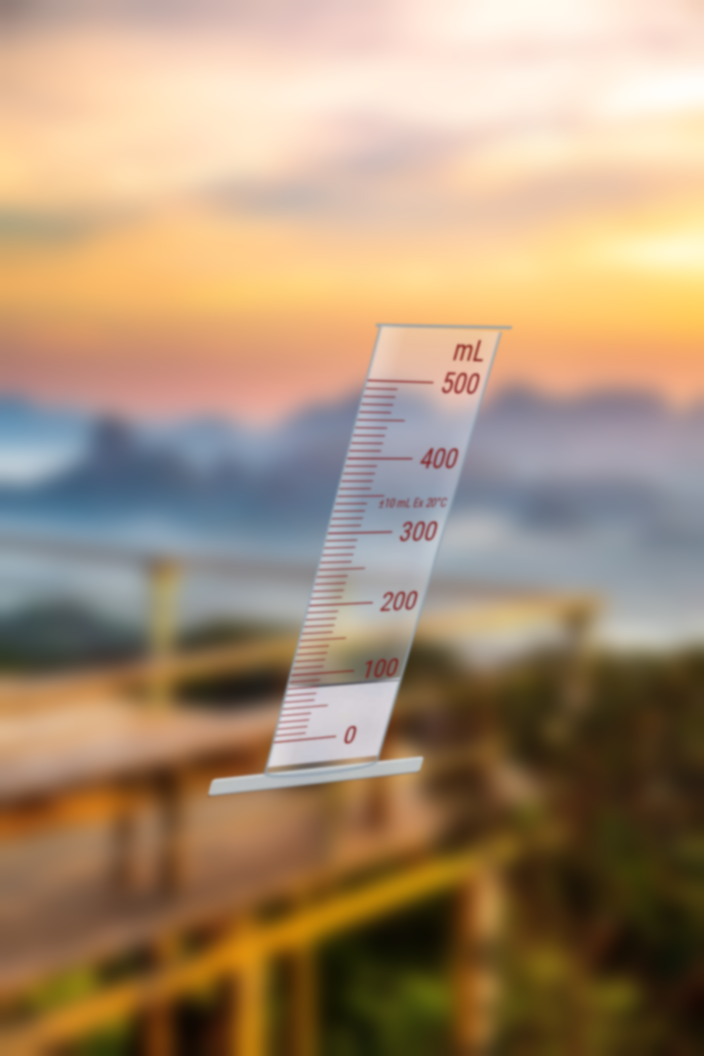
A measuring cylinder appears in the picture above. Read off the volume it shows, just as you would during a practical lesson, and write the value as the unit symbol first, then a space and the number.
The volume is mL 80
